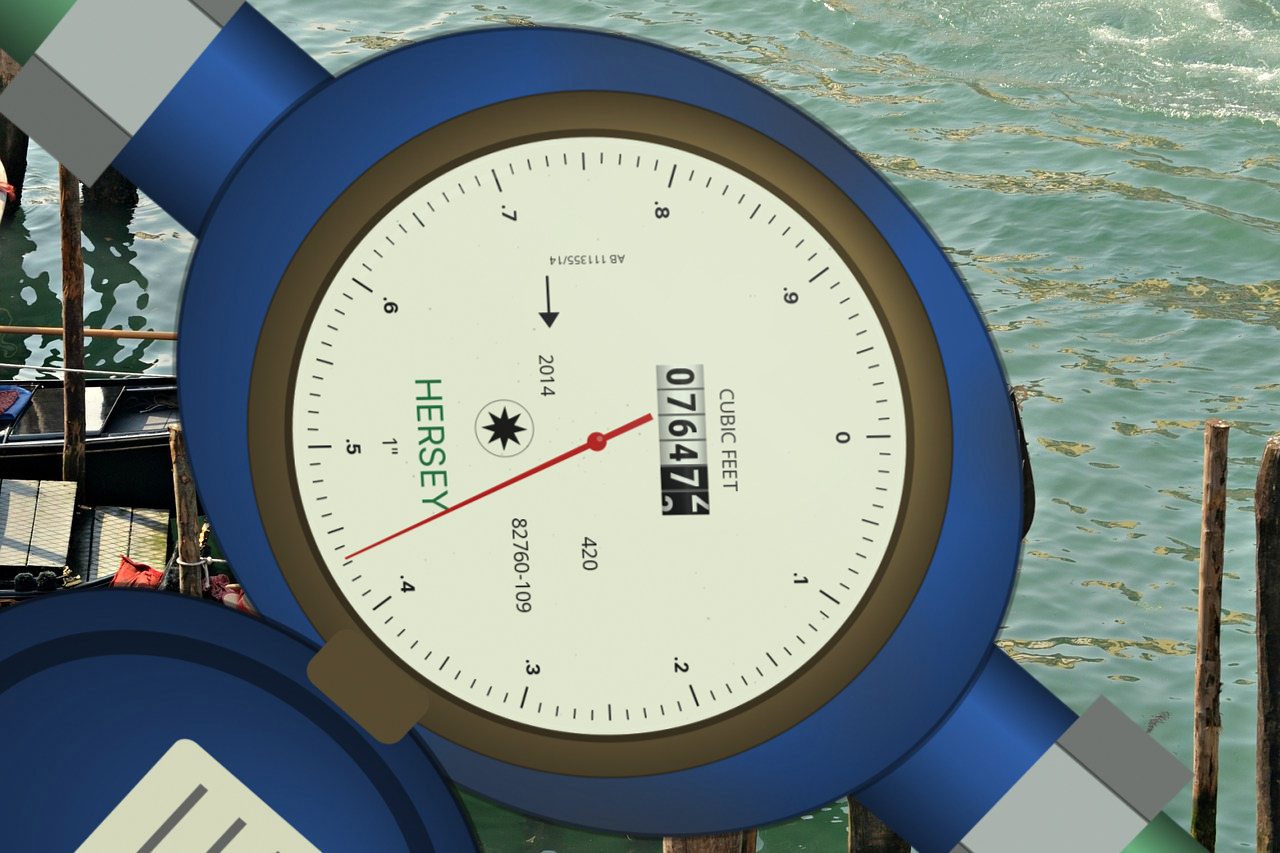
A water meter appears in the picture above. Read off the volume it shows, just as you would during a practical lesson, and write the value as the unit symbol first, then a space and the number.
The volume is ft³ 76472.43
